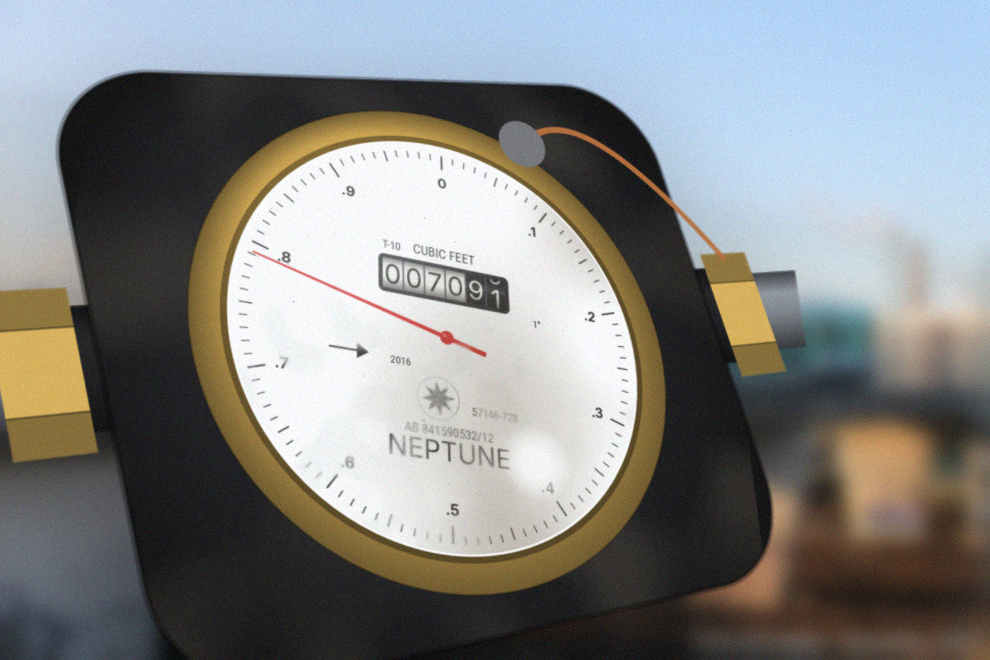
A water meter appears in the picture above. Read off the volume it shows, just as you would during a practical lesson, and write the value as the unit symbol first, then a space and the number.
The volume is ft³ 7090.79
